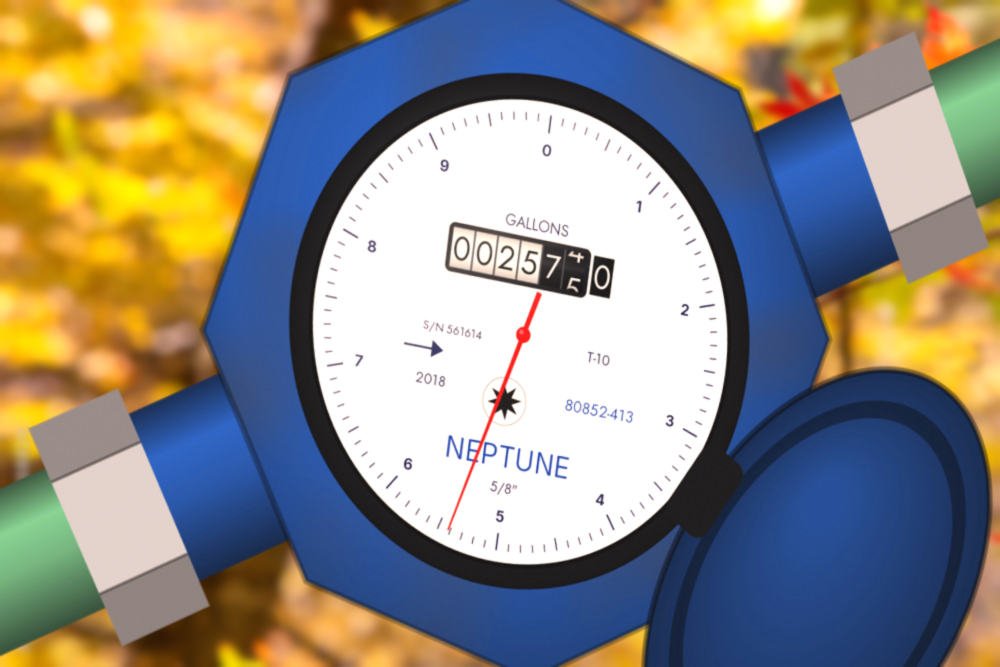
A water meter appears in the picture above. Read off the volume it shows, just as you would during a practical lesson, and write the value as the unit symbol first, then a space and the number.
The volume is gal 25745.4
